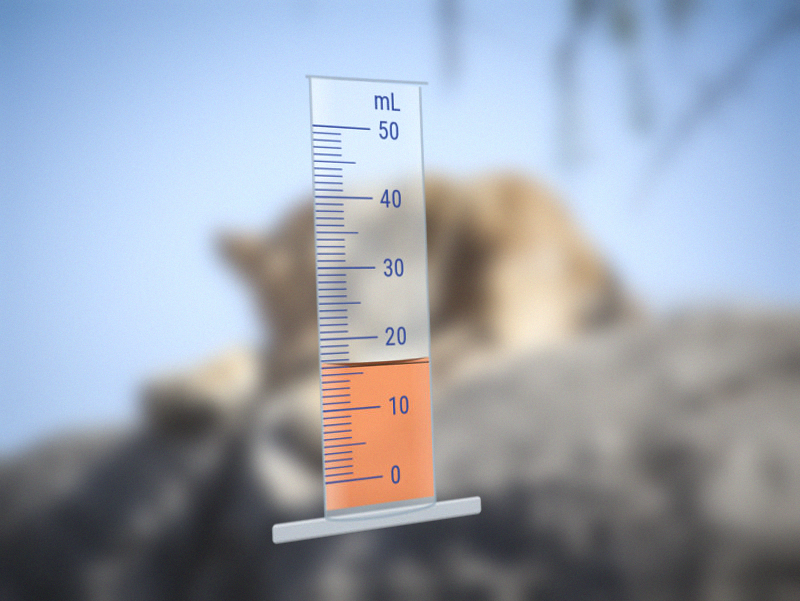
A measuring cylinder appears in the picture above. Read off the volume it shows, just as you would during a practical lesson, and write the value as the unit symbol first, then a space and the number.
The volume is mL 16
